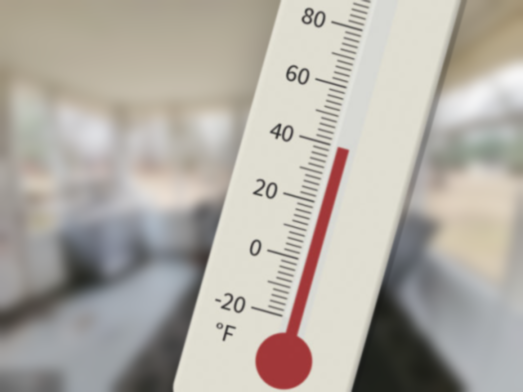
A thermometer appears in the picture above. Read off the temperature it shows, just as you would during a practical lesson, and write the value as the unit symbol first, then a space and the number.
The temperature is °F 40
